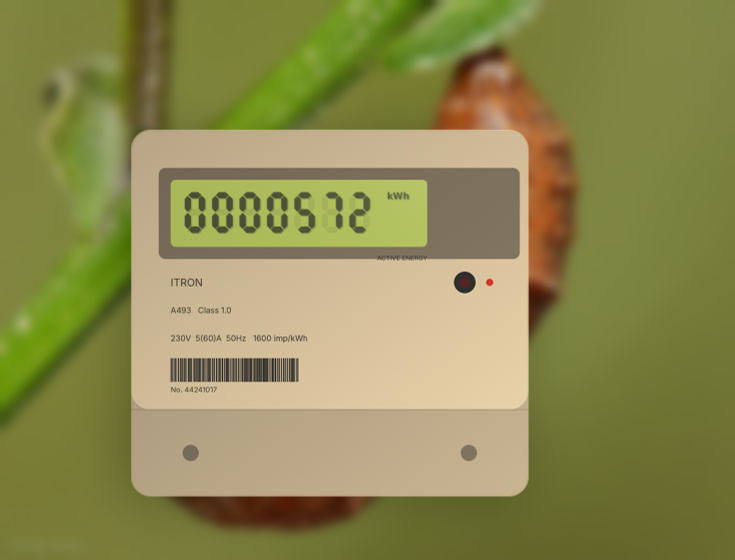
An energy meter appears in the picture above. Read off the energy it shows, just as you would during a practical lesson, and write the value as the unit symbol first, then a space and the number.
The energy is kWh 572
